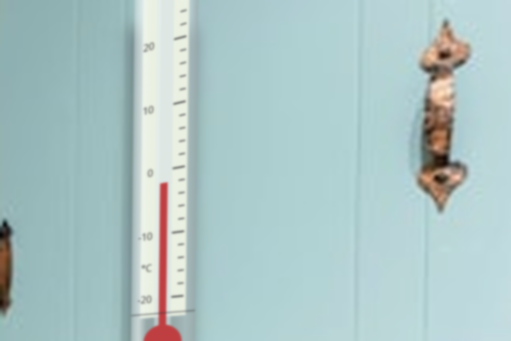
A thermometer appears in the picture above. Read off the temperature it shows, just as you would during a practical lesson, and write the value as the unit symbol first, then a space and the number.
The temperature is °C -2
